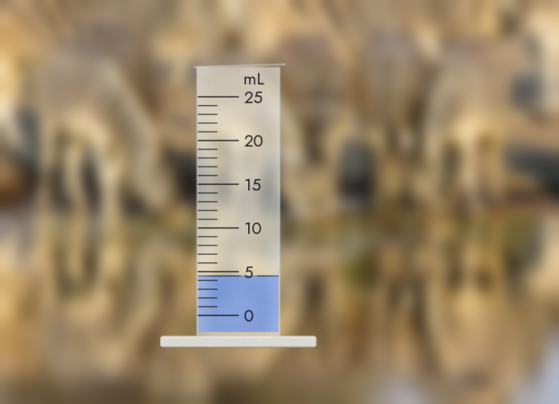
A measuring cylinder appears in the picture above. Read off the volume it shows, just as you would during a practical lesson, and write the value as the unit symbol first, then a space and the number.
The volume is mL 4.5
